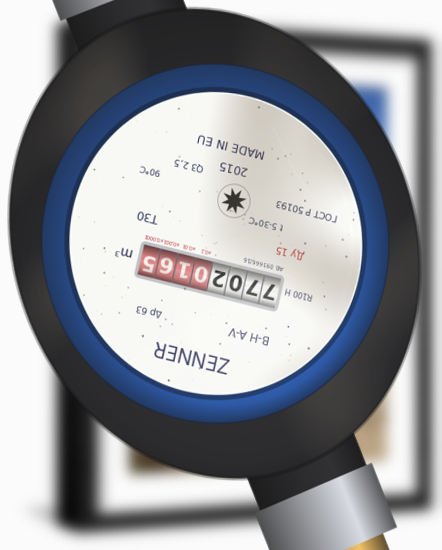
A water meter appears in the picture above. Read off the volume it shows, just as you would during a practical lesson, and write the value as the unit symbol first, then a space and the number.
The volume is m³ 7702.0165
